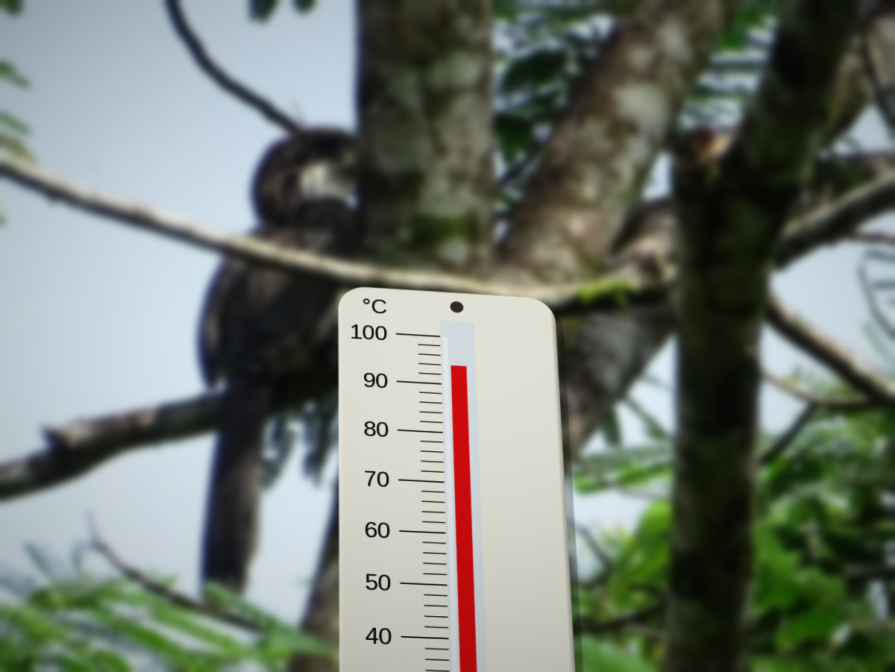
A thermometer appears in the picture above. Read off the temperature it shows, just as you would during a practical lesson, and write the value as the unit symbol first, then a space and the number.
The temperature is °C 94
